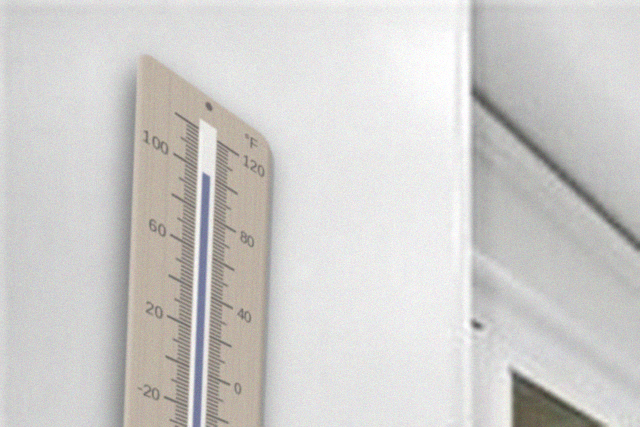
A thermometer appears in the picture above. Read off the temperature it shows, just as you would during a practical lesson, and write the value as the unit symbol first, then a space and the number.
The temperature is °F 100
